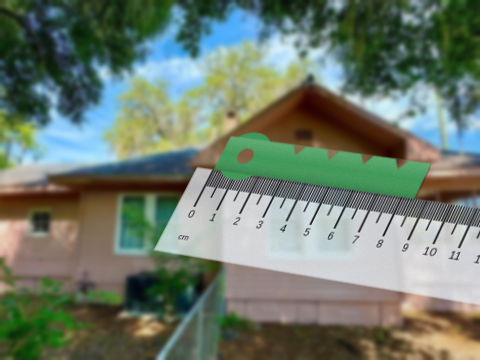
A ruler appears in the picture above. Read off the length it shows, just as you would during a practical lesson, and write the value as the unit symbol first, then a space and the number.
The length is cm 8.5
